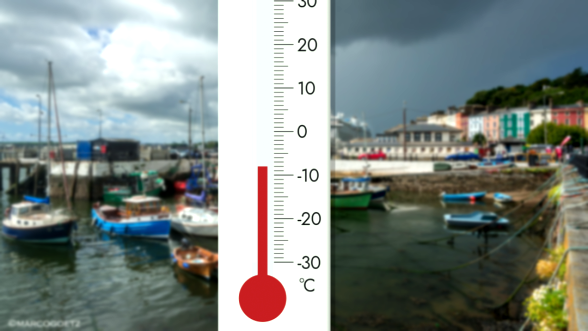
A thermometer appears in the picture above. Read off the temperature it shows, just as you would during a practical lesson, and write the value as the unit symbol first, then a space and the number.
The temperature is °C -8
